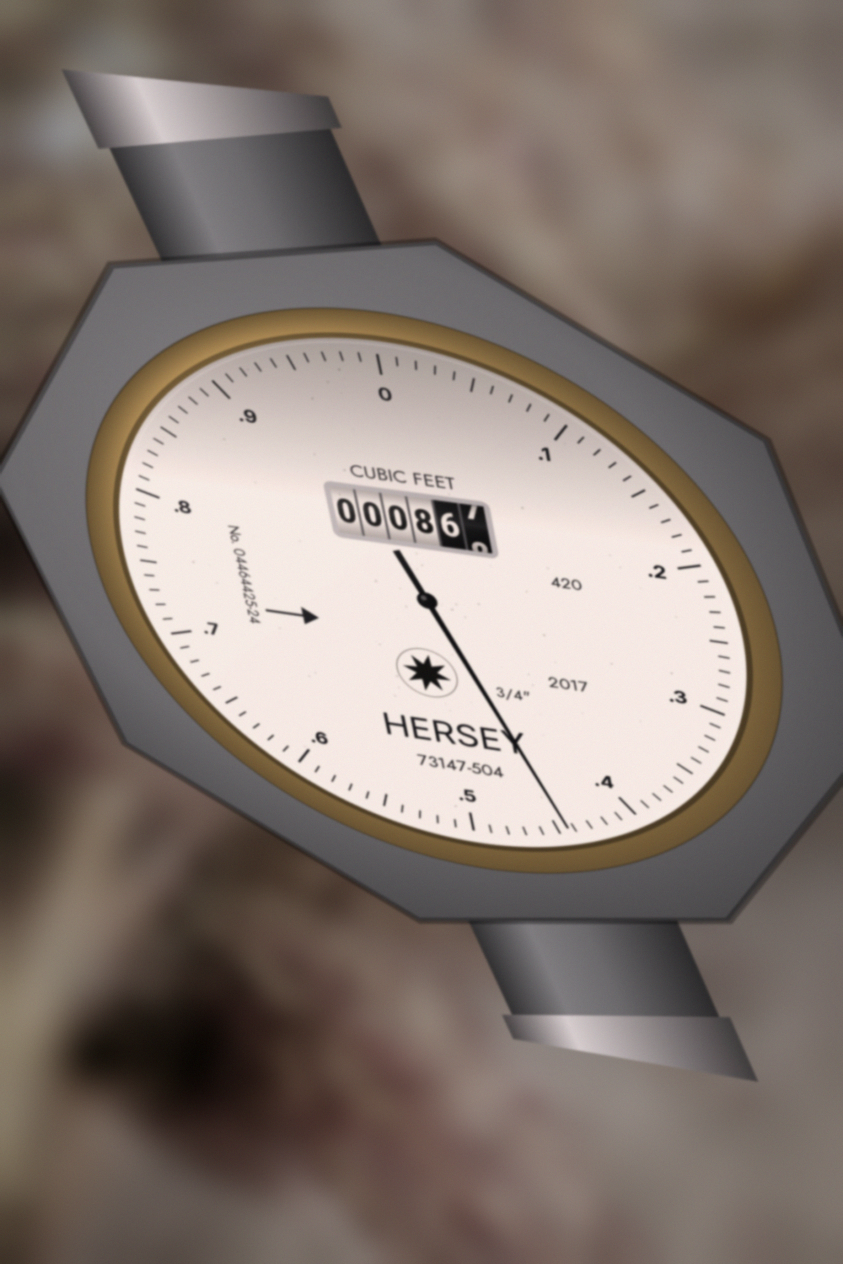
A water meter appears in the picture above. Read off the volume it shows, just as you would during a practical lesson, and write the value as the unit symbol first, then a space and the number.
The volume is ft³ 867.44
